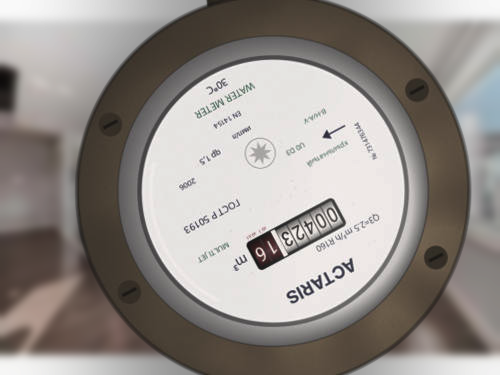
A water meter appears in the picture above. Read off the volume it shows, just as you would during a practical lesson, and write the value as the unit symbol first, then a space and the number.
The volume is m³ 423.16
